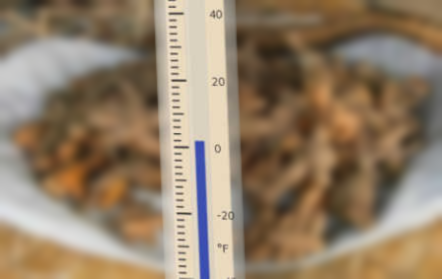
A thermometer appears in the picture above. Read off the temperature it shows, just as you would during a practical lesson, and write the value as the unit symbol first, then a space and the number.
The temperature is °F 2
